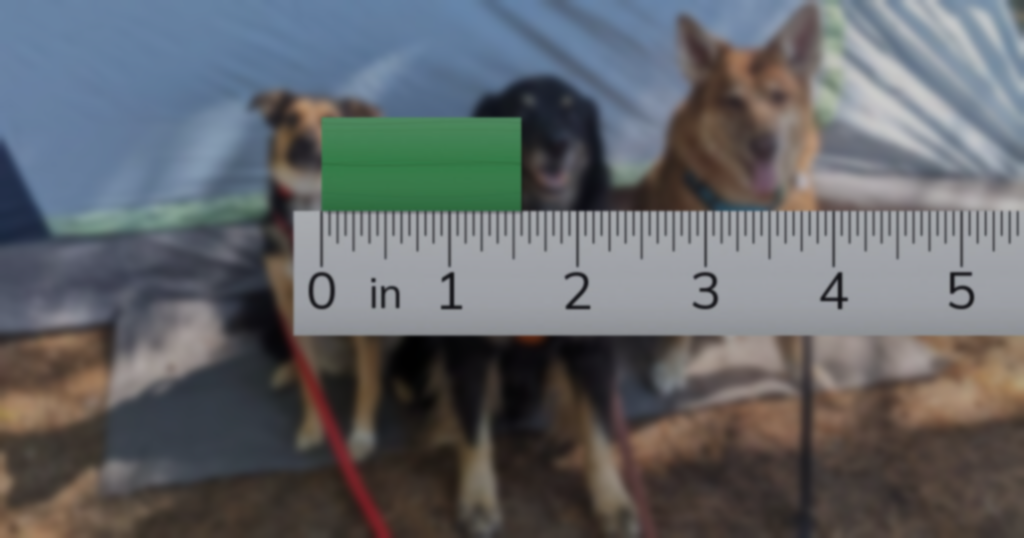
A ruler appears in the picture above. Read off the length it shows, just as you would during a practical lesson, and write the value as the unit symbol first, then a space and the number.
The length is in 1.5625
